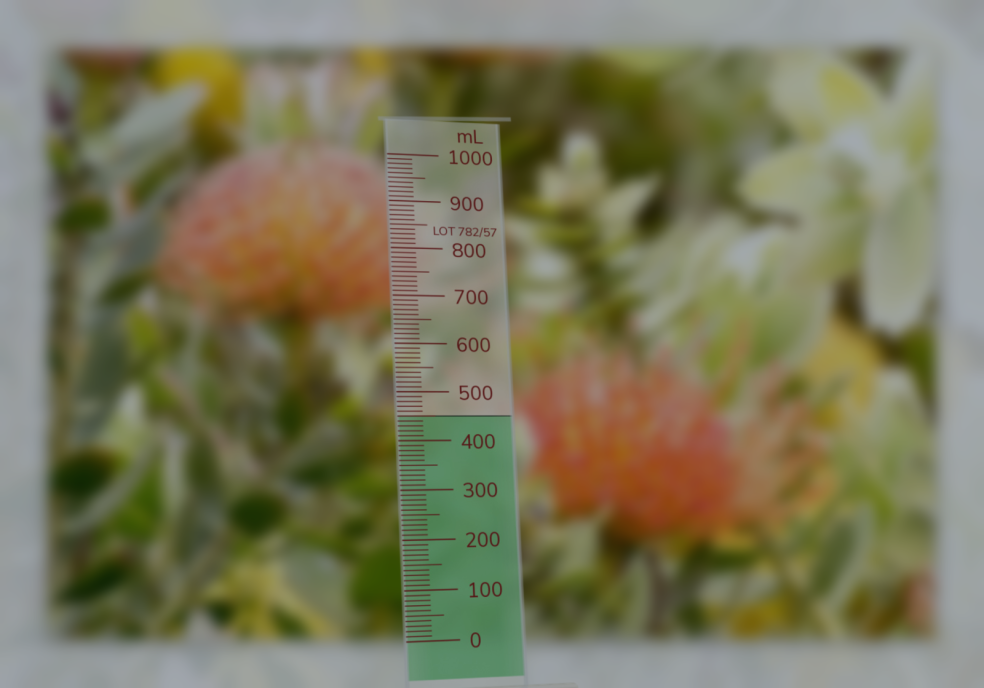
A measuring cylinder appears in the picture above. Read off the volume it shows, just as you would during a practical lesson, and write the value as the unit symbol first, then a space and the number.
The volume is mL 450
